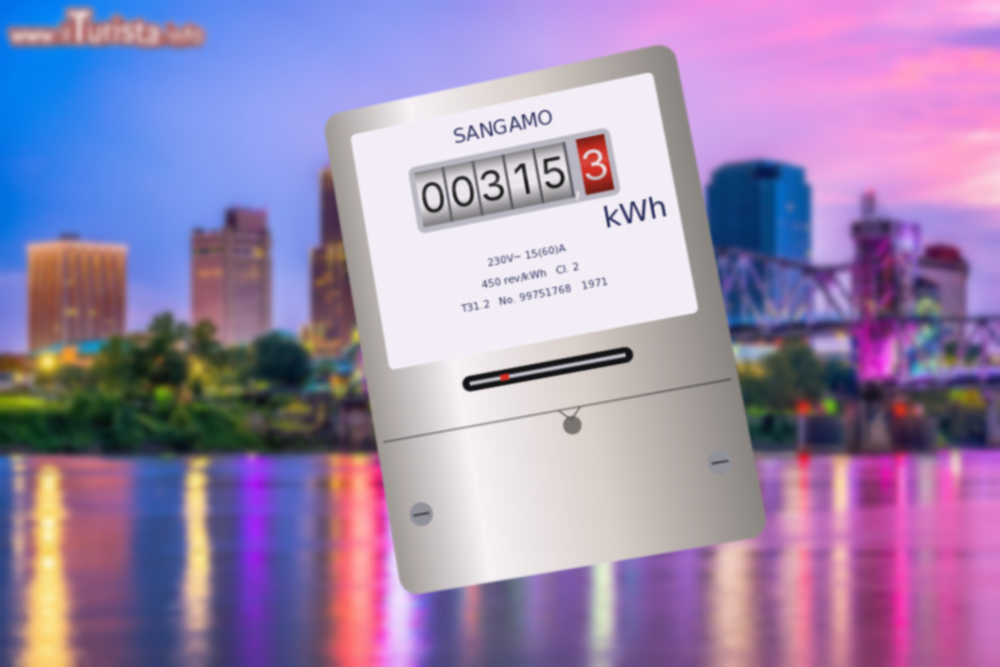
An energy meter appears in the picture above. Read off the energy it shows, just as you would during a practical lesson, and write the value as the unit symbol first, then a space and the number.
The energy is kWh 315.3
